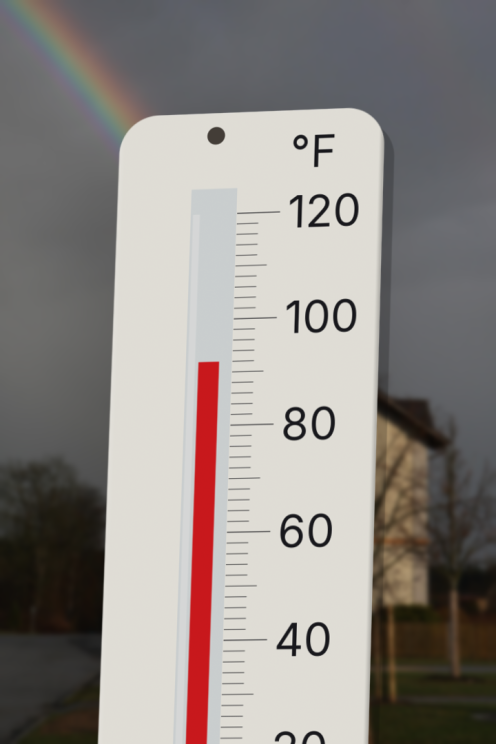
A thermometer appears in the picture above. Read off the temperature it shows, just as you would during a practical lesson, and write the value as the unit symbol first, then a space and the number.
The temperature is °F 92
